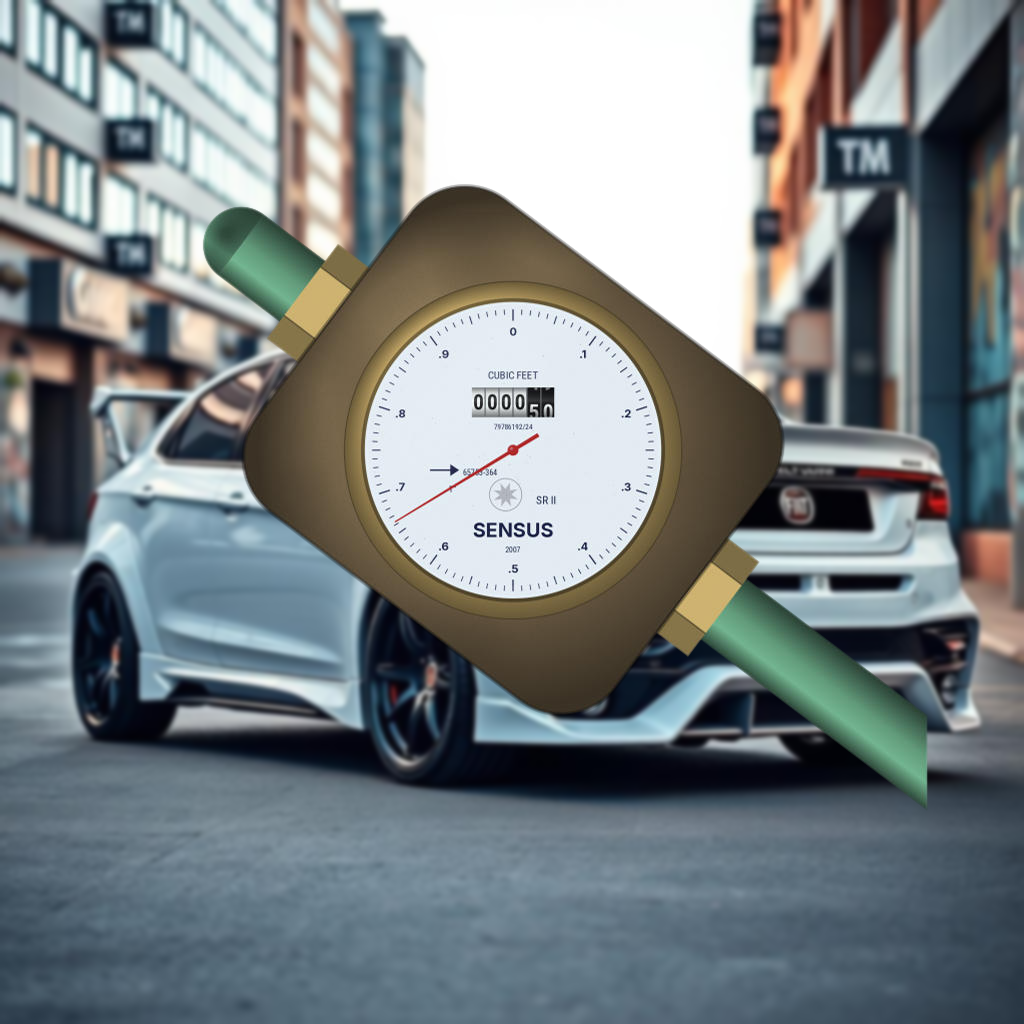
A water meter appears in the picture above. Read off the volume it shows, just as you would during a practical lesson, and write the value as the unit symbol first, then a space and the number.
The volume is ft³ 49.66
